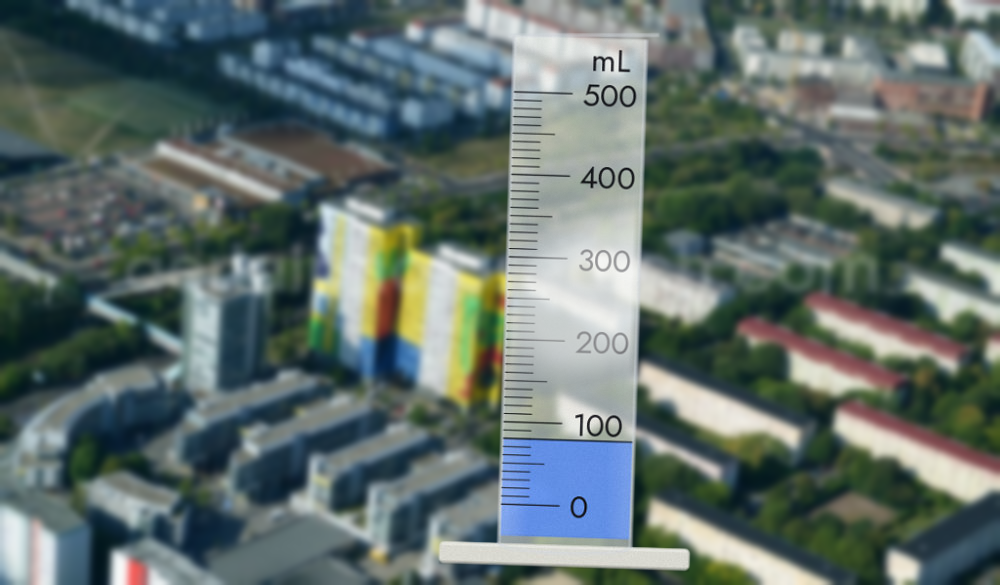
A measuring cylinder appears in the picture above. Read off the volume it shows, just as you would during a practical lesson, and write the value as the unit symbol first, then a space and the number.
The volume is mL 80
